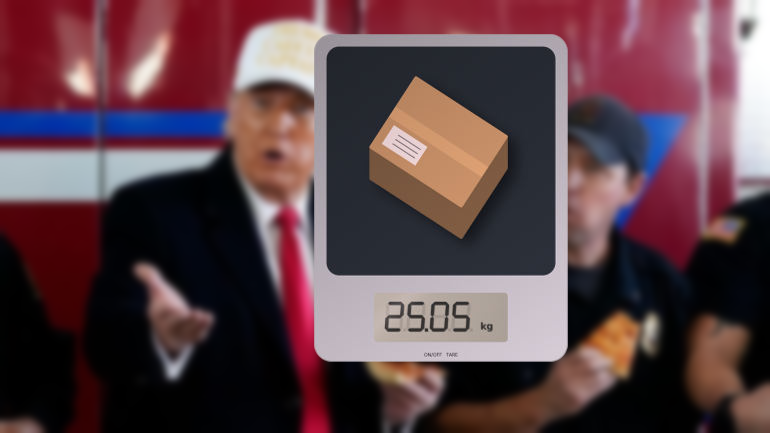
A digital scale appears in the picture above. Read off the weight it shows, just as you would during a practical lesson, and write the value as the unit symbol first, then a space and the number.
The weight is kg 25.05
